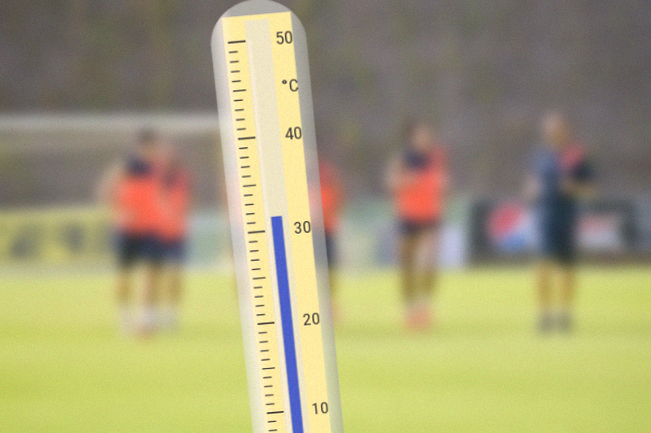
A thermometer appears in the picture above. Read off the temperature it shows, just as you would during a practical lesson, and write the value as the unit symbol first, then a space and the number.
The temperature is °C 31.5
